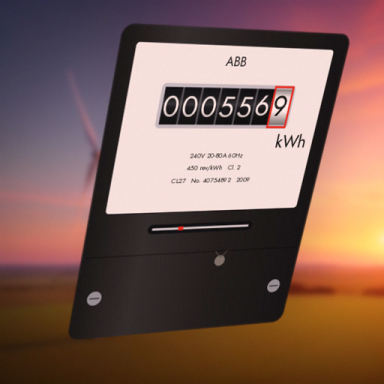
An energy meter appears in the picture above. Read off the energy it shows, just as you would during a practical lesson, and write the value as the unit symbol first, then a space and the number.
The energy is kWh 556.9
